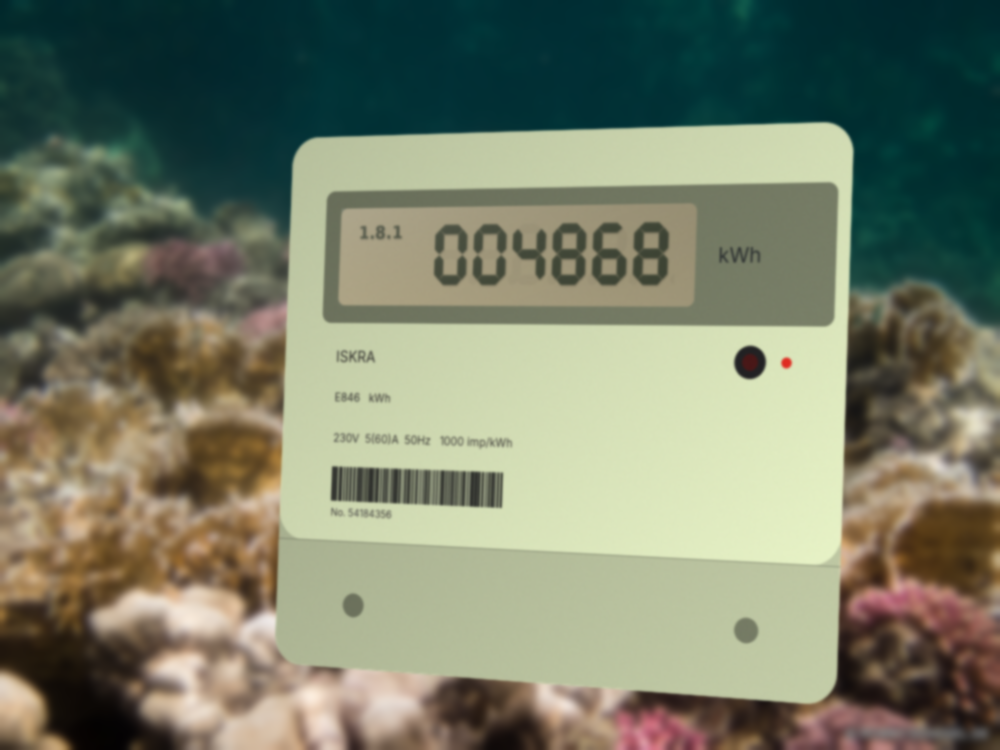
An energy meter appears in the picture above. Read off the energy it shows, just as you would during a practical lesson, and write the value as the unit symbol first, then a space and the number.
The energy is kWh 4868
